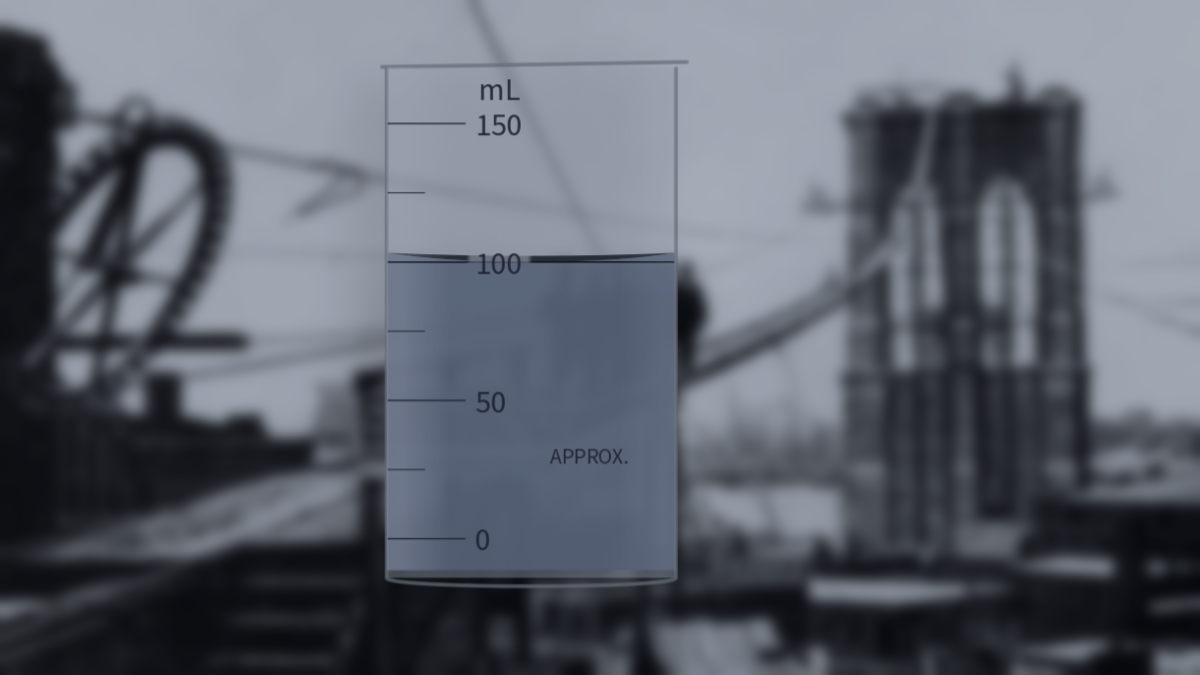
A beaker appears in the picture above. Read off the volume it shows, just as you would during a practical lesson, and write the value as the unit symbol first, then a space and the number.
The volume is mL 100
